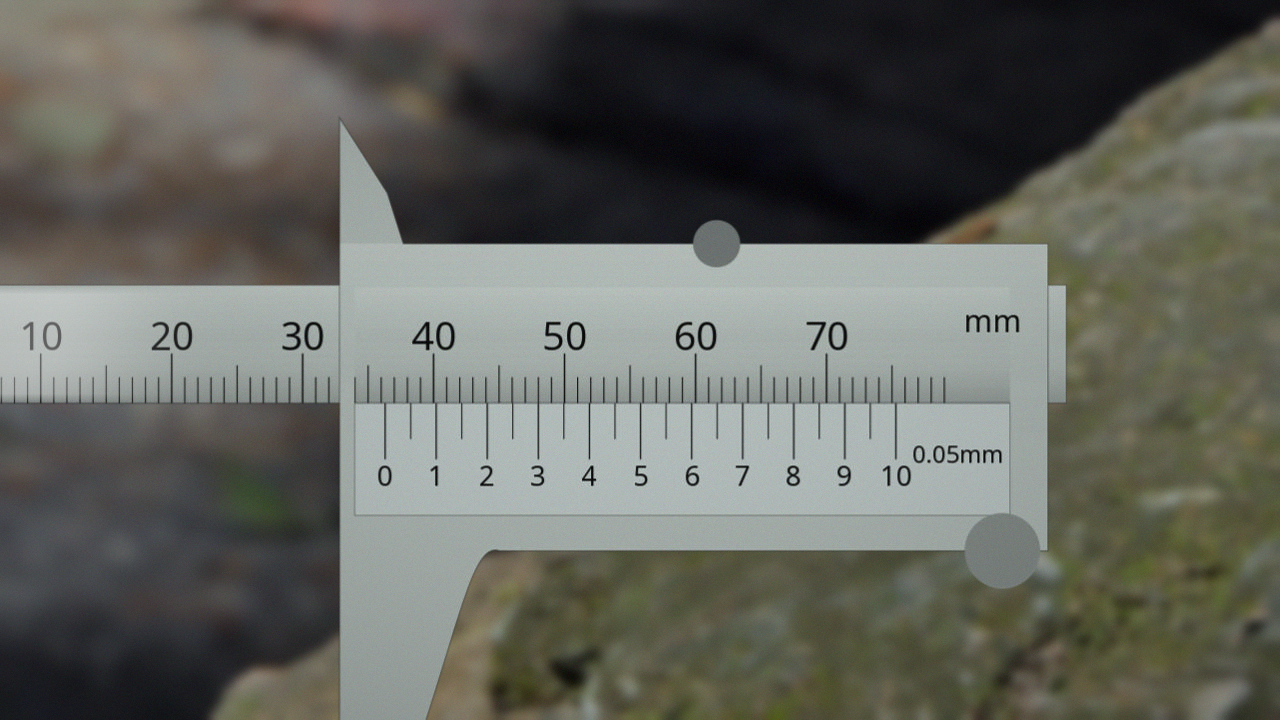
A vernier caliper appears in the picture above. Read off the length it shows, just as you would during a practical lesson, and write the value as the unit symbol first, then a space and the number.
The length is mm 36.3
